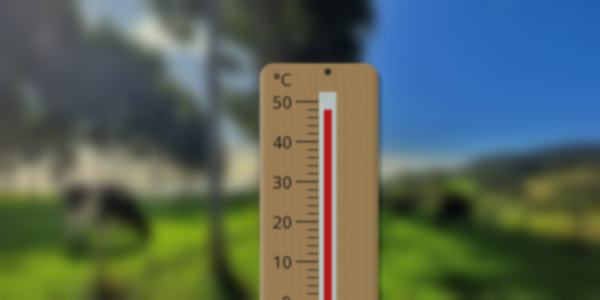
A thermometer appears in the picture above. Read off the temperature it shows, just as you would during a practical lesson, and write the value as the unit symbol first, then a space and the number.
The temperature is °C 48
